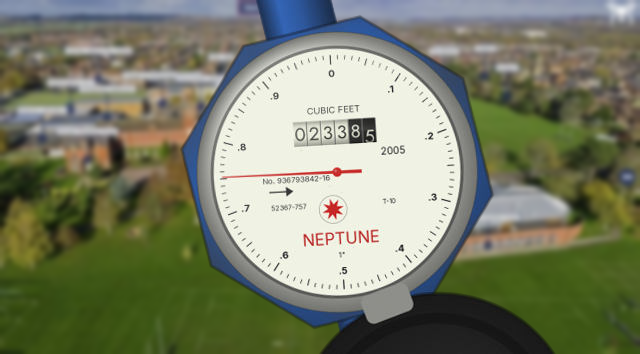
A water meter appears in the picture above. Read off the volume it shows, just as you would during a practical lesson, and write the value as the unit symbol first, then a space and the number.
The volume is ft³ 23384.75
